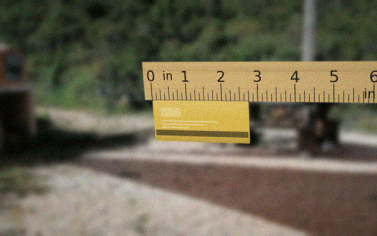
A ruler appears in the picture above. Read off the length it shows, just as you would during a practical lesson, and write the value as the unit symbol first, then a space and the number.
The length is in 2.75
